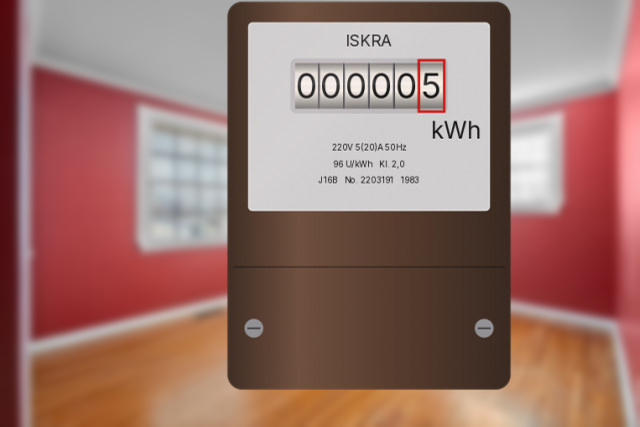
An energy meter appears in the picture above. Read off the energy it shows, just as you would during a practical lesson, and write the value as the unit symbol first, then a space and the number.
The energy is kWh 0.5
